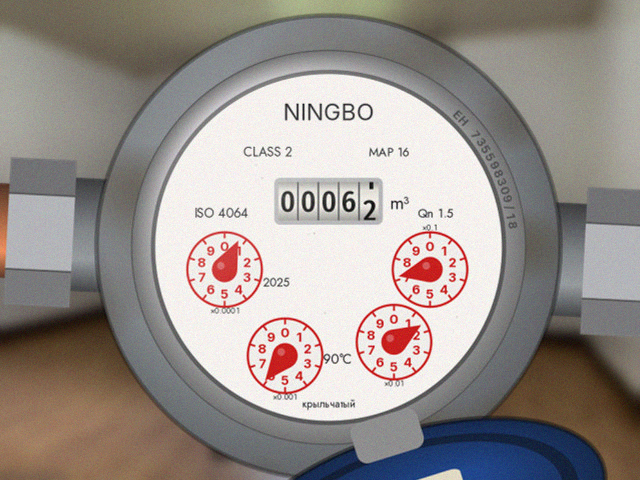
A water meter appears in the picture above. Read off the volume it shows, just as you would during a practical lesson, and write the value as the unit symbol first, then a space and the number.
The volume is m³ 61.7160
